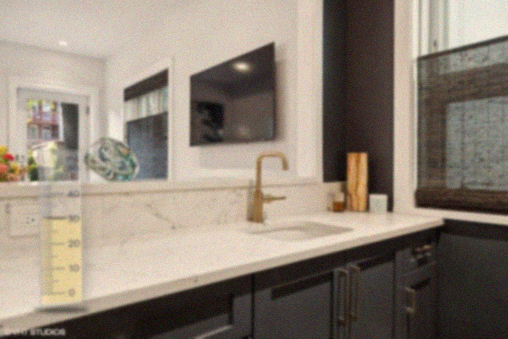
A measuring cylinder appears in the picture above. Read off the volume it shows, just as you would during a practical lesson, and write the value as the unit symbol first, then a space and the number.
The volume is mL 30
